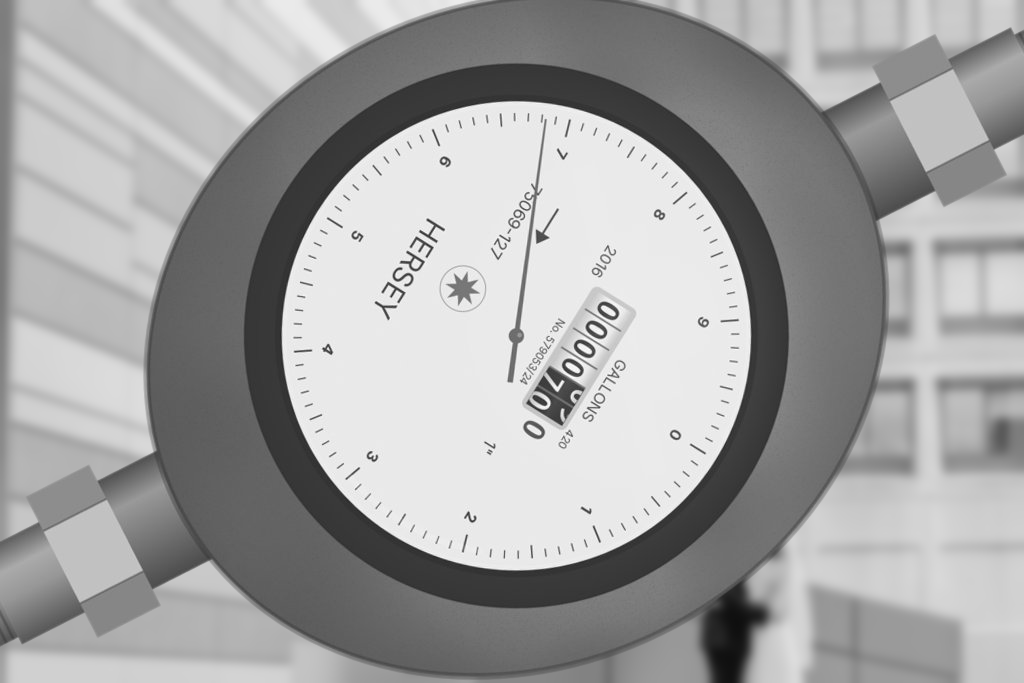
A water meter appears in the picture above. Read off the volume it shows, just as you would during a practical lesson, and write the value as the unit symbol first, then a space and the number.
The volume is gal 696.8
